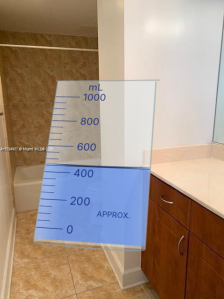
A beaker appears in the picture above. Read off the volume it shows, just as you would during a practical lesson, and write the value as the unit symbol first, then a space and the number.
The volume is mL 450
